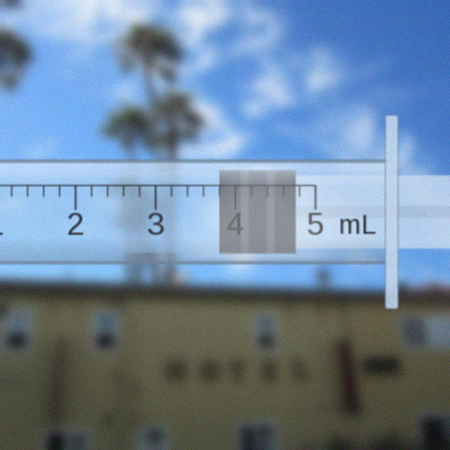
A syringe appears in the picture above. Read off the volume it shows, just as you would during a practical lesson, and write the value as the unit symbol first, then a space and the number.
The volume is mL 3.8
